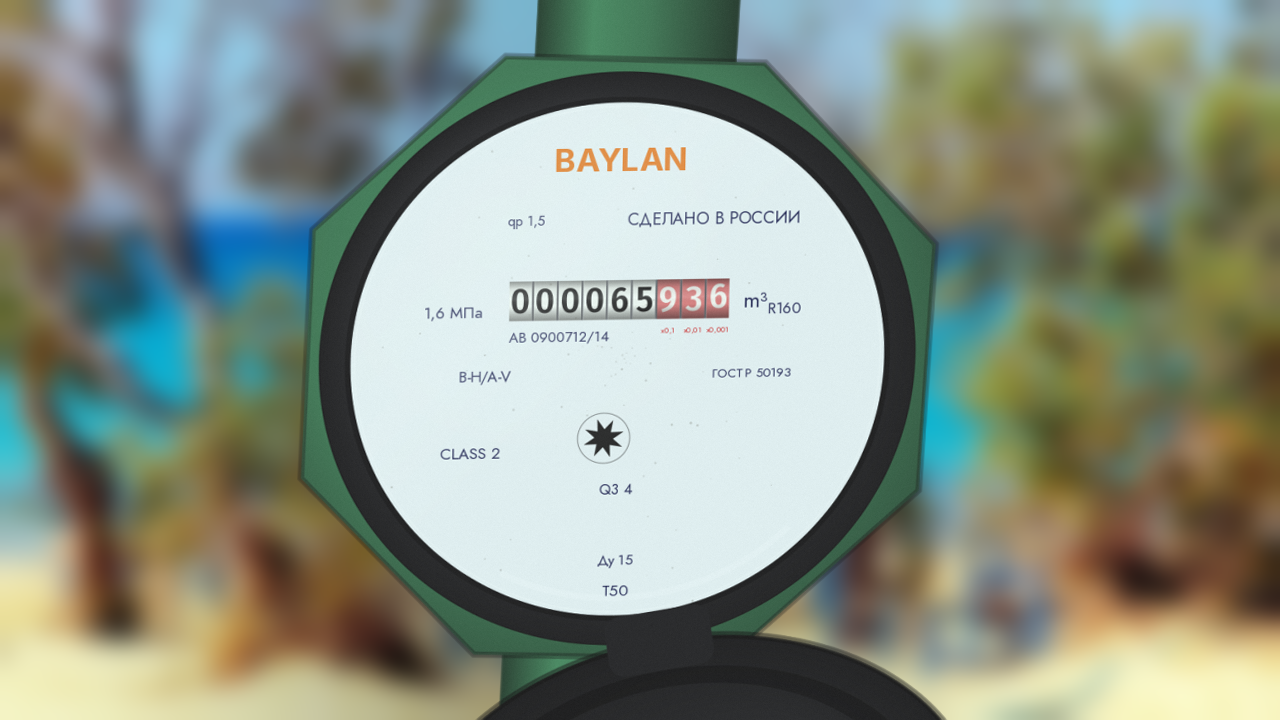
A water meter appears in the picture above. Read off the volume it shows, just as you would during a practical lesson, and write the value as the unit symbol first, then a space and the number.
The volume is m³ 65.936
